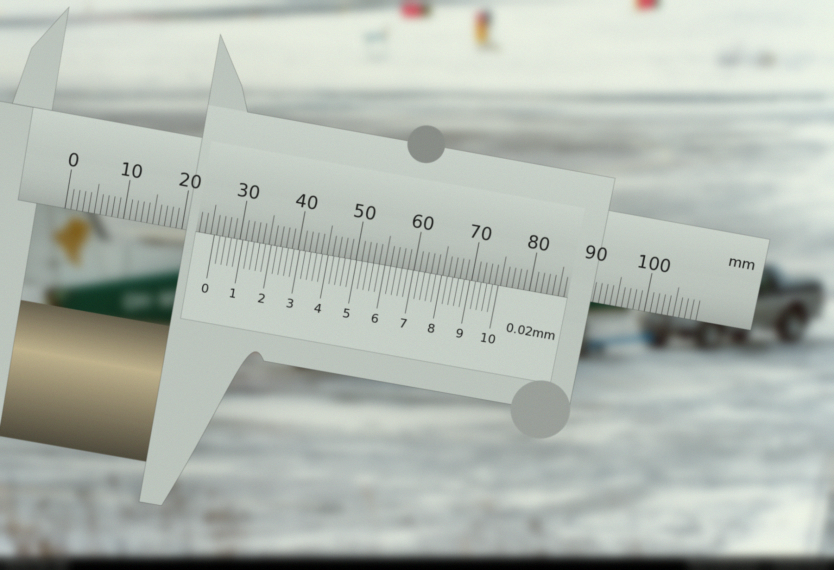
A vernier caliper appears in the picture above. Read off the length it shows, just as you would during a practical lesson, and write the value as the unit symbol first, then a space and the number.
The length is mm 25.6
